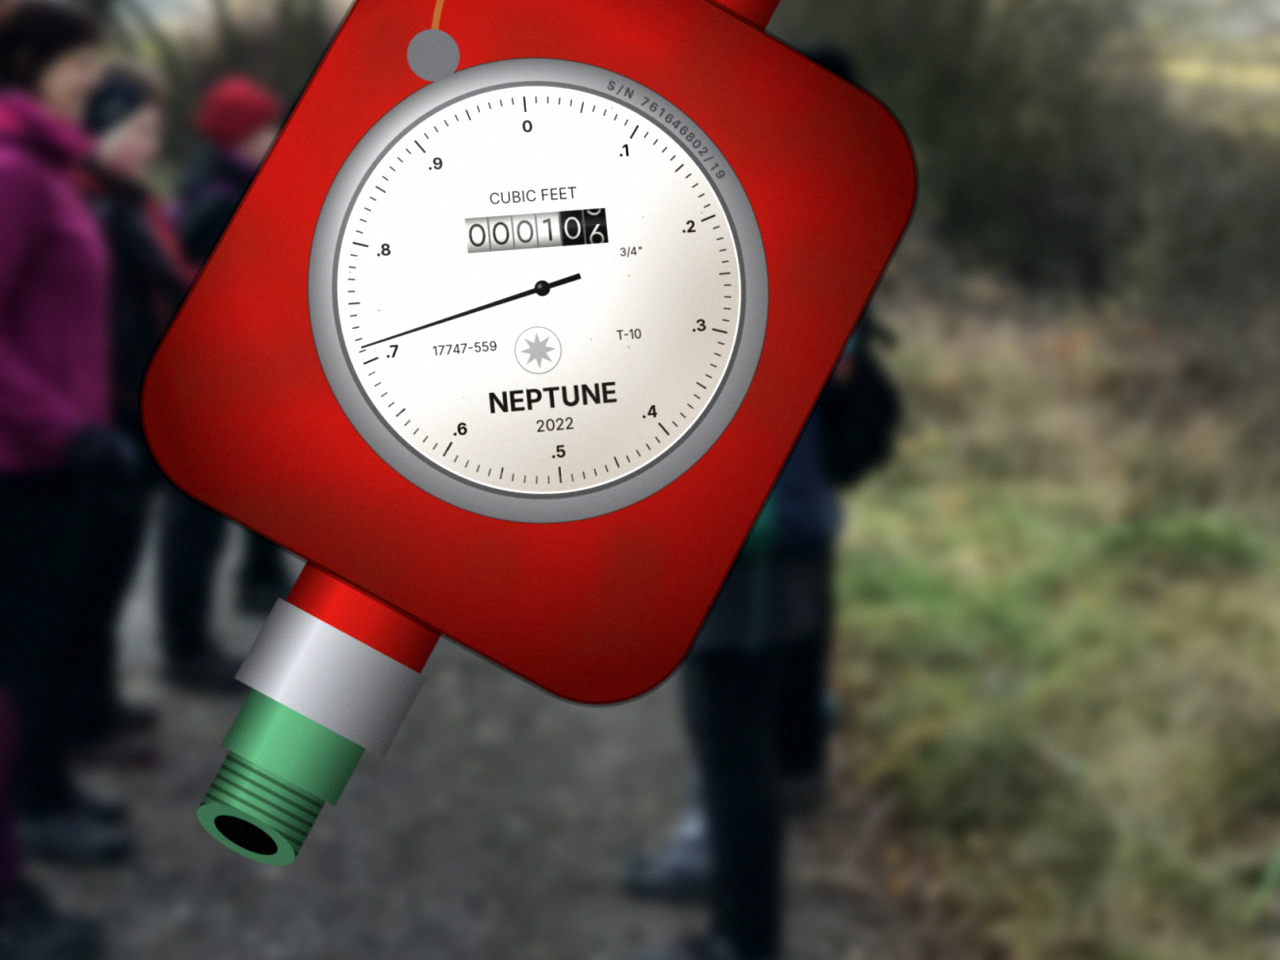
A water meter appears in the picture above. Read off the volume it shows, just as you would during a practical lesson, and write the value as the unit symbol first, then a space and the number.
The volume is ft³ 105.71
